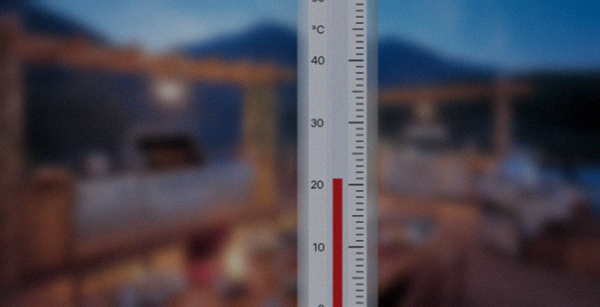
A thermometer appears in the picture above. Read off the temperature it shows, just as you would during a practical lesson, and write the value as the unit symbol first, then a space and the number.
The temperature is °C 21
